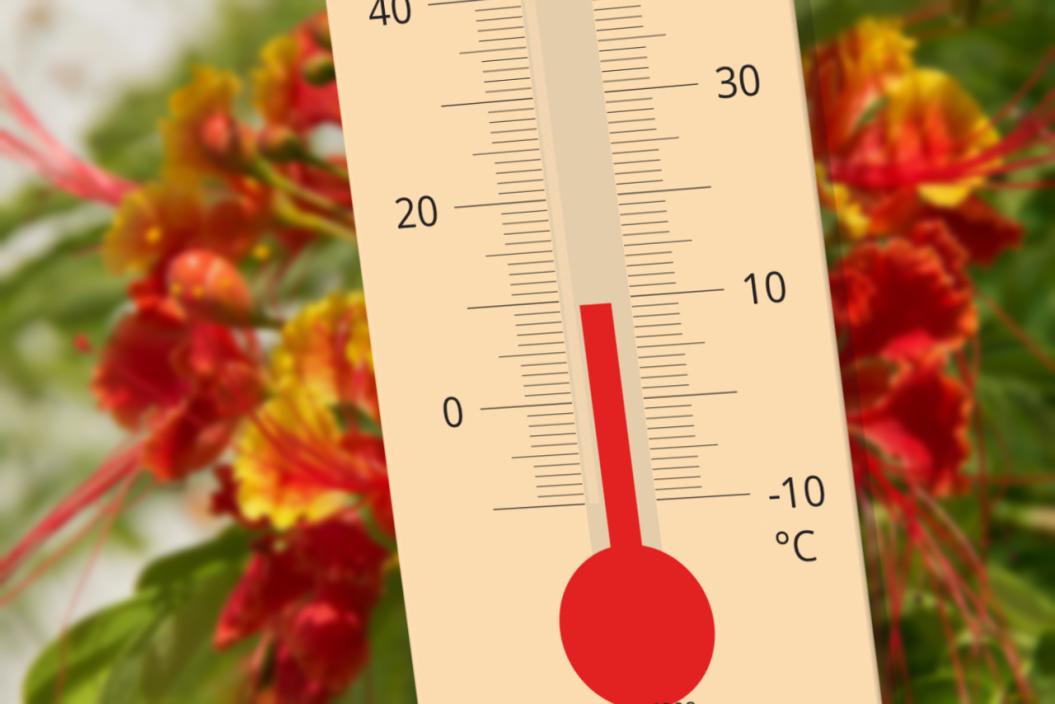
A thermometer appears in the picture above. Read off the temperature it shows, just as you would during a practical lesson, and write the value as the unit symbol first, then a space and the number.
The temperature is °C 9.5
